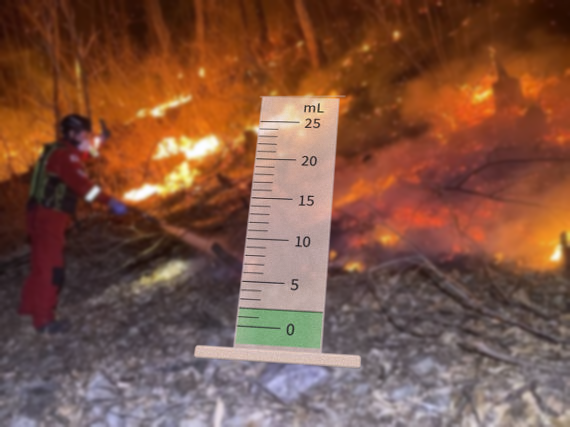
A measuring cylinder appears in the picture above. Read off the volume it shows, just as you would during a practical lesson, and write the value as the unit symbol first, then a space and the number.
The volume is mL 2
